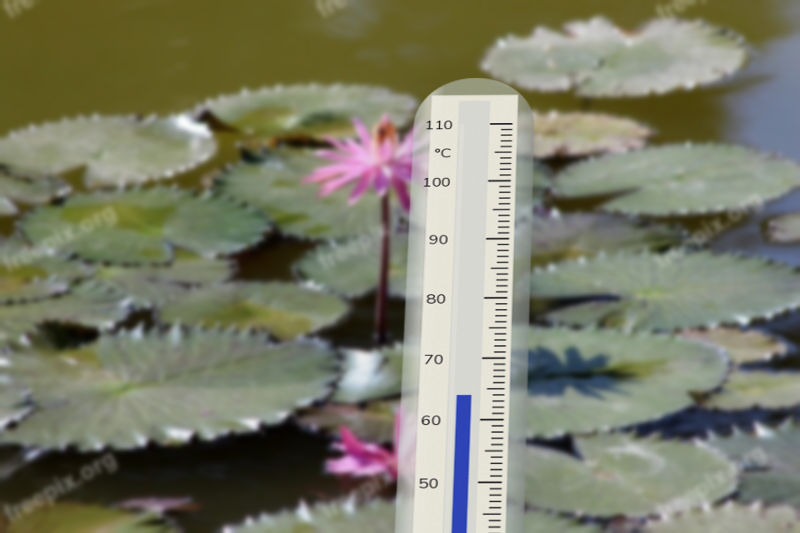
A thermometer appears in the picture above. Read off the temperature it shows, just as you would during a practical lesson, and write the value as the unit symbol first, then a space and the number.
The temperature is °C 64
